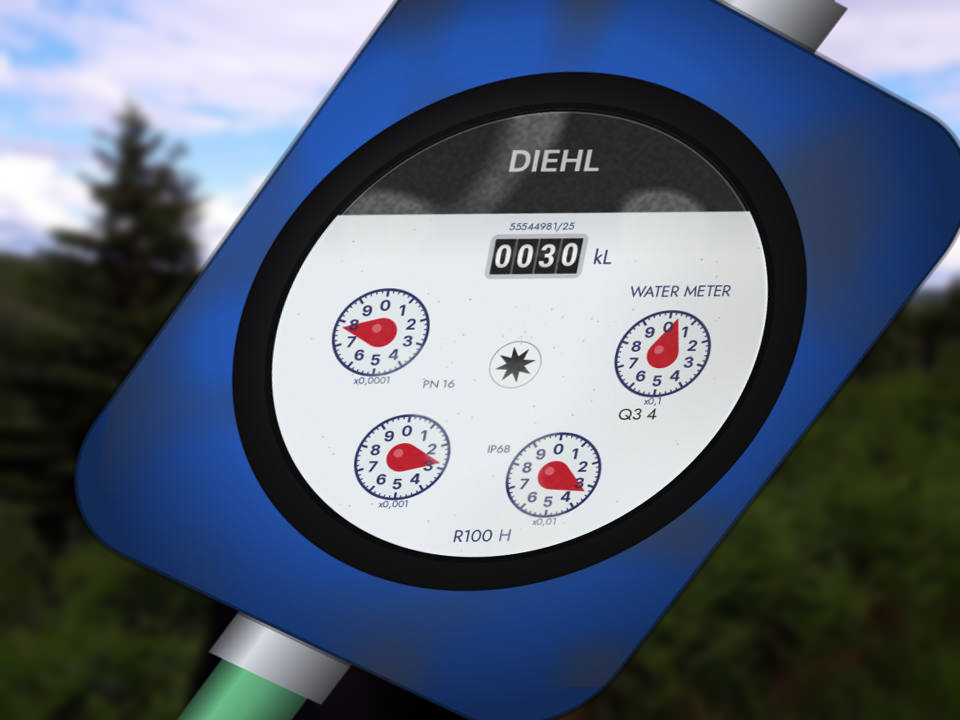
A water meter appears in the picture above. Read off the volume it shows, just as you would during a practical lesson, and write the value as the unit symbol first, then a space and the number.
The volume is kL 30.0327
